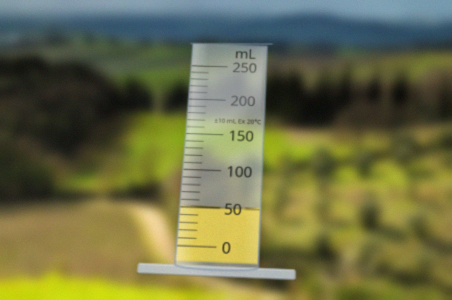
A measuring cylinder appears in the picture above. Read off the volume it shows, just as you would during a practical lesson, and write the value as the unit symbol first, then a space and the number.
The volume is mL 50
